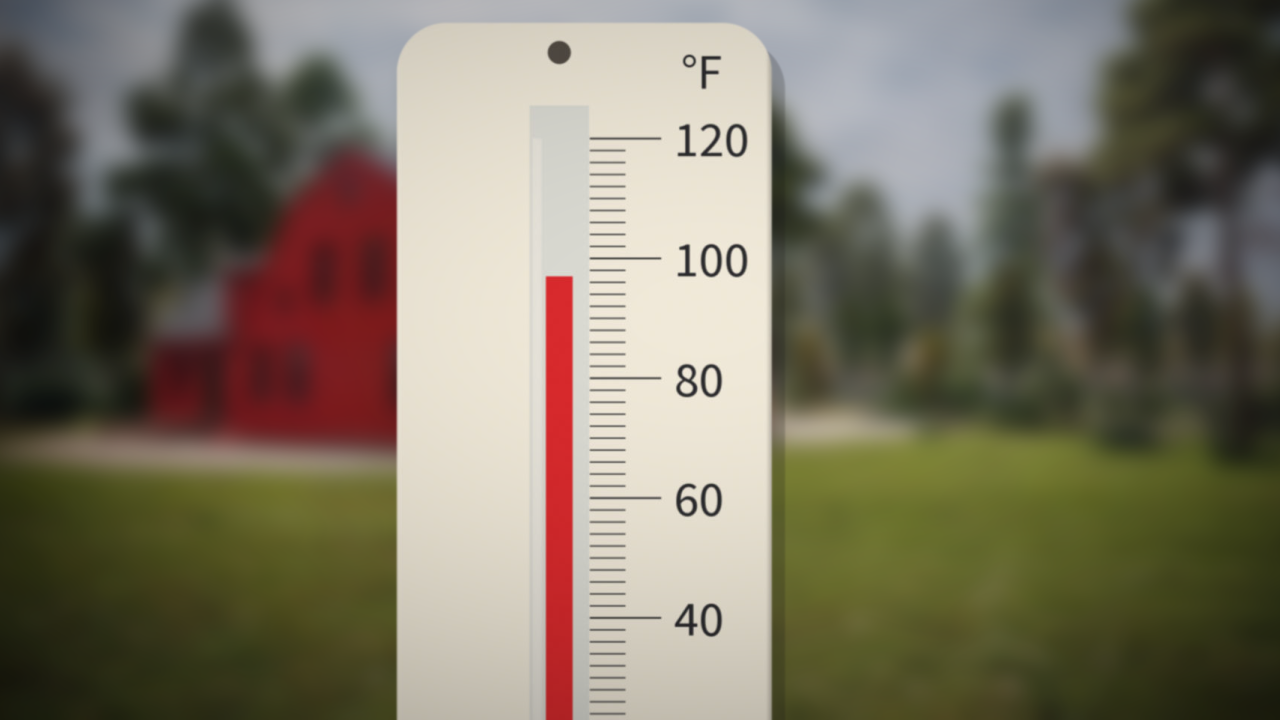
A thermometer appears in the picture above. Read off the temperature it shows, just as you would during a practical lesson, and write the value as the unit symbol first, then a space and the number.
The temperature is °F 97
